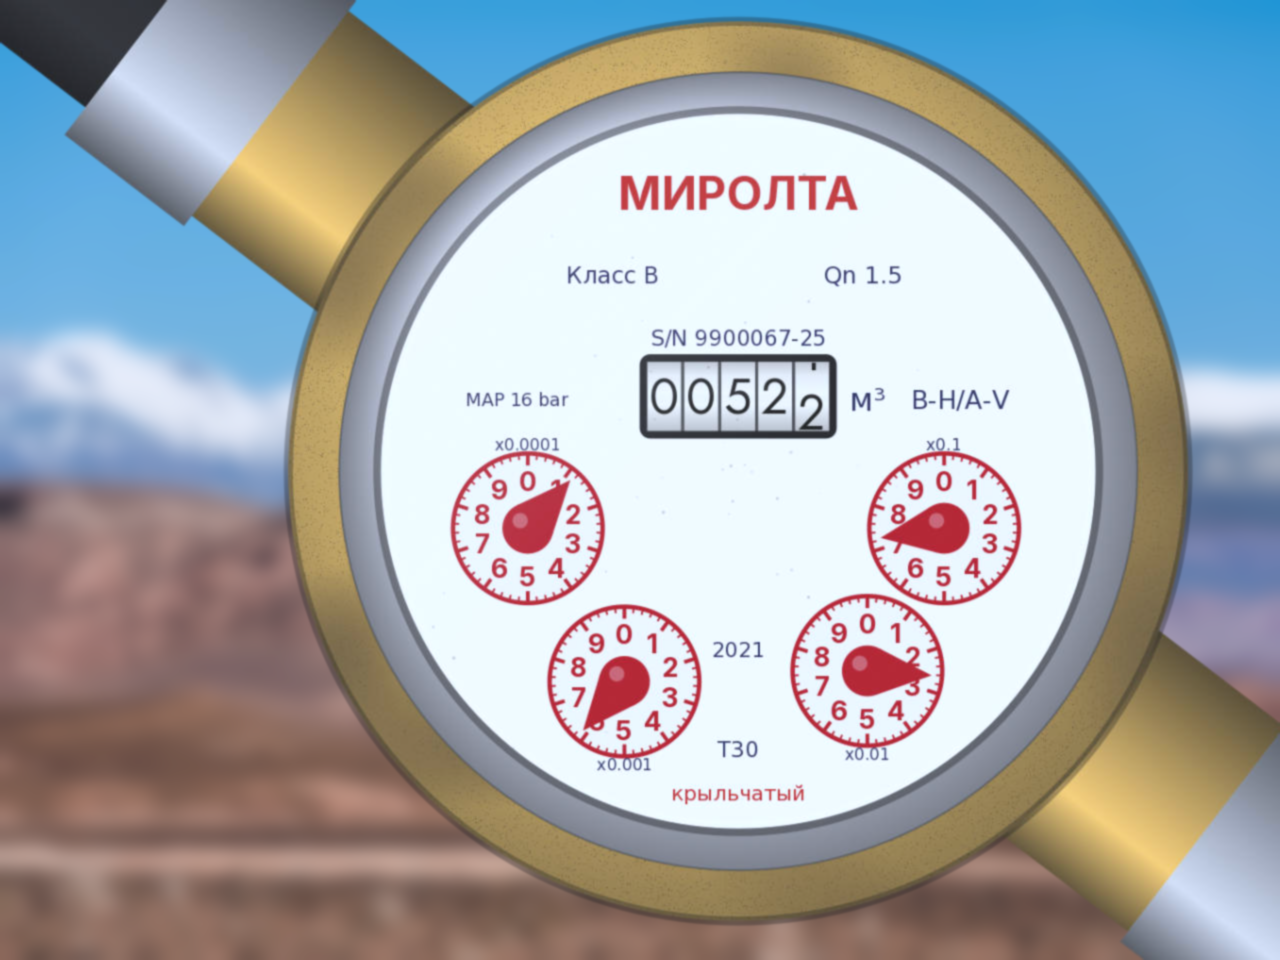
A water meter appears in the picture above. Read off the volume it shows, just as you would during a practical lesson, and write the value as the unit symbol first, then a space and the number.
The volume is m³ 521.7261
